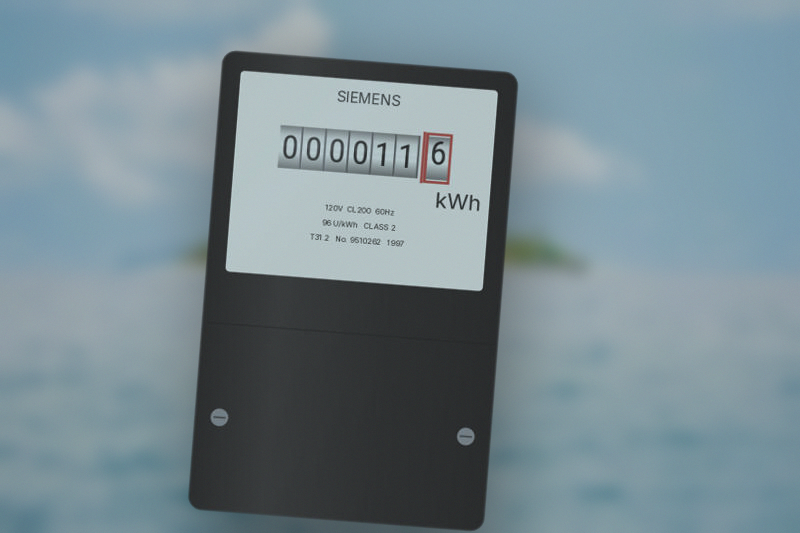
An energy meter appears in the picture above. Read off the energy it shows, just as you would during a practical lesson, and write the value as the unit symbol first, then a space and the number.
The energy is kWh 11.6
